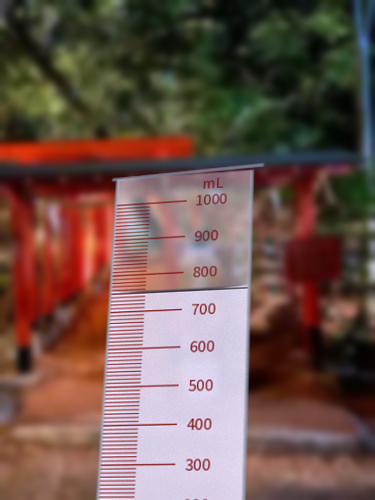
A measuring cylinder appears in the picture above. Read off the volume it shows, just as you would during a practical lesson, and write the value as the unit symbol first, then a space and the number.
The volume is mL 750
